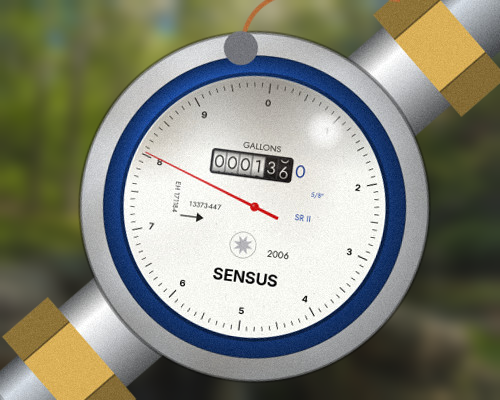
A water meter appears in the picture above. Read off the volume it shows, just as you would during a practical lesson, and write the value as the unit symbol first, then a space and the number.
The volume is gal 1358.0
